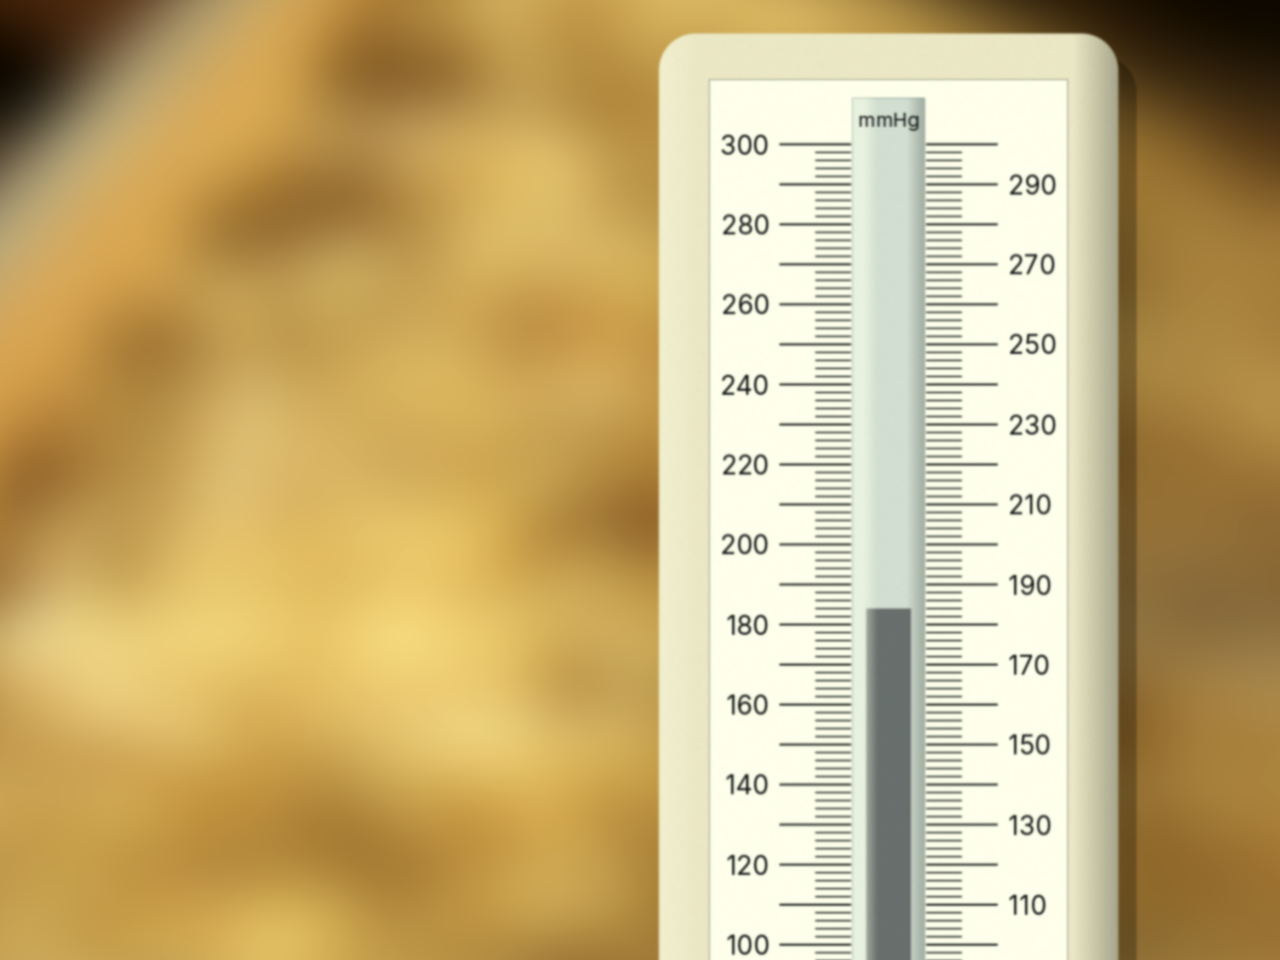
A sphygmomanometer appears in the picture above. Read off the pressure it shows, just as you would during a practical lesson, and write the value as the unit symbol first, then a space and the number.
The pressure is mmHg 184
